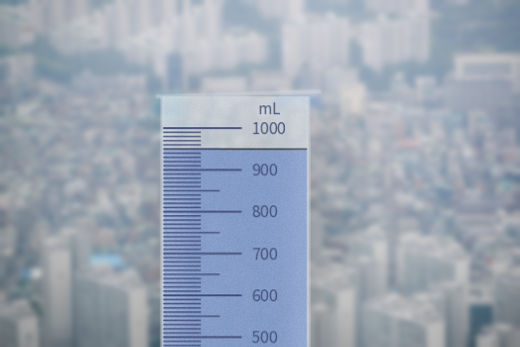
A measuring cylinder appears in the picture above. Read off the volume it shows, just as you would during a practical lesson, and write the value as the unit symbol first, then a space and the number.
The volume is mL 950
